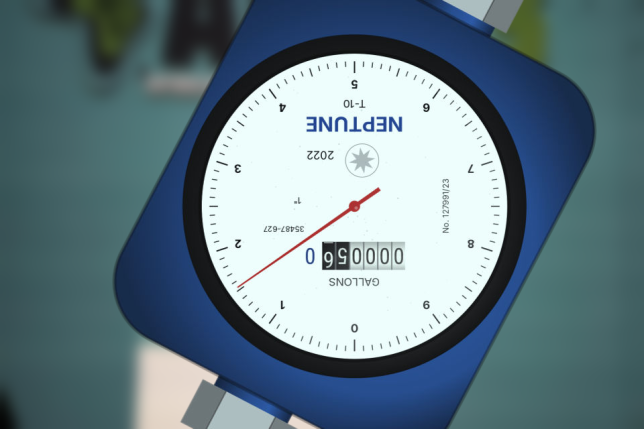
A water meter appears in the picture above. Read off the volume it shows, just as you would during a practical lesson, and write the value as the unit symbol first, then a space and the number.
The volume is gal 561.5
